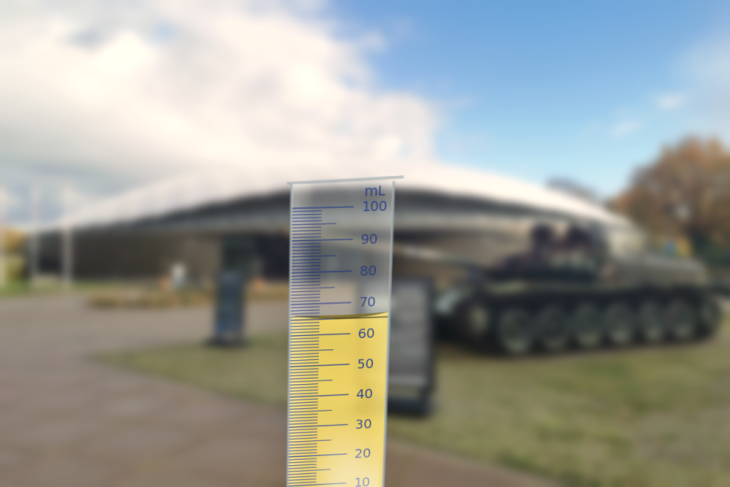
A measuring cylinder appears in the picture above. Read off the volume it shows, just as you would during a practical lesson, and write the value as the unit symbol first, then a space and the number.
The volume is mL 65
